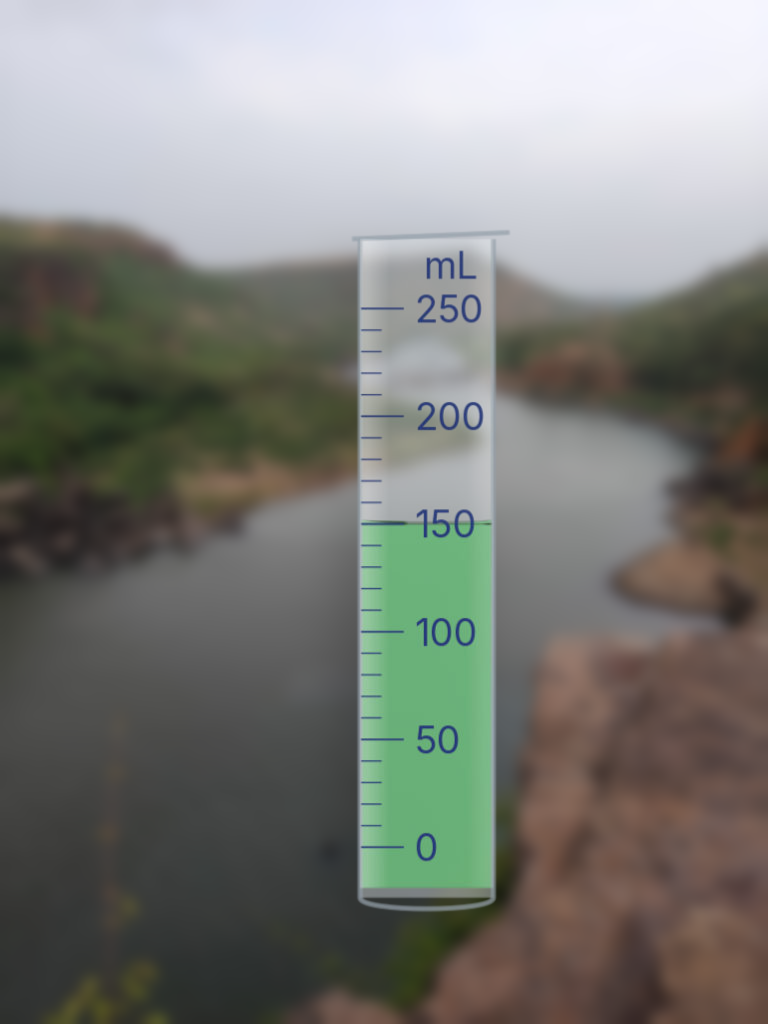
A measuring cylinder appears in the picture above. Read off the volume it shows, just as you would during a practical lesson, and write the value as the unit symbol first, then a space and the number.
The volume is mL 150
